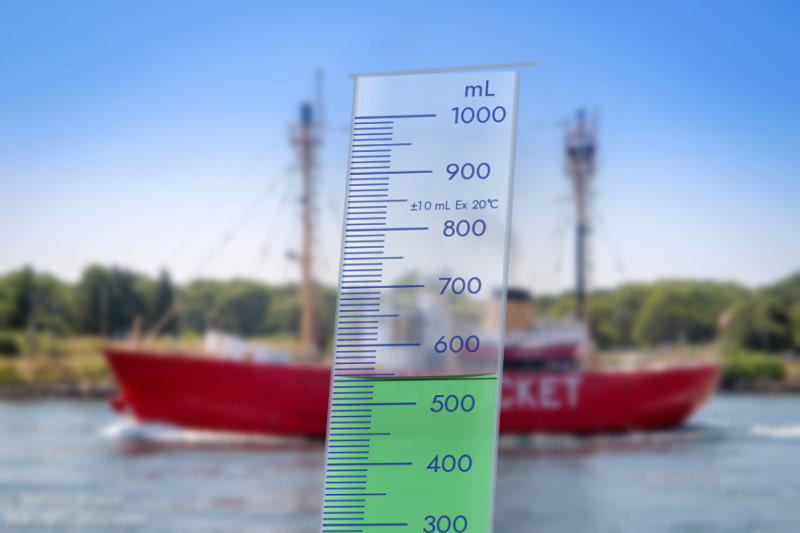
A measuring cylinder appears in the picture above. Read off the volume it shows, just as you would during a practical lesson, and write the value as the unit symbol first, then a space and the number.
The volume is mL 540
